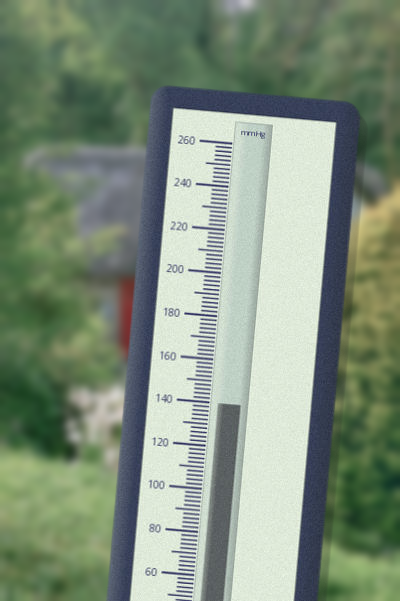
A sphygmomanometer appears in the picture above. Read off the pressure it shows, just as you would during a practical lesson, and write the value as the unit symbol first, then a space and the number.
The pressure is mmHg 140
